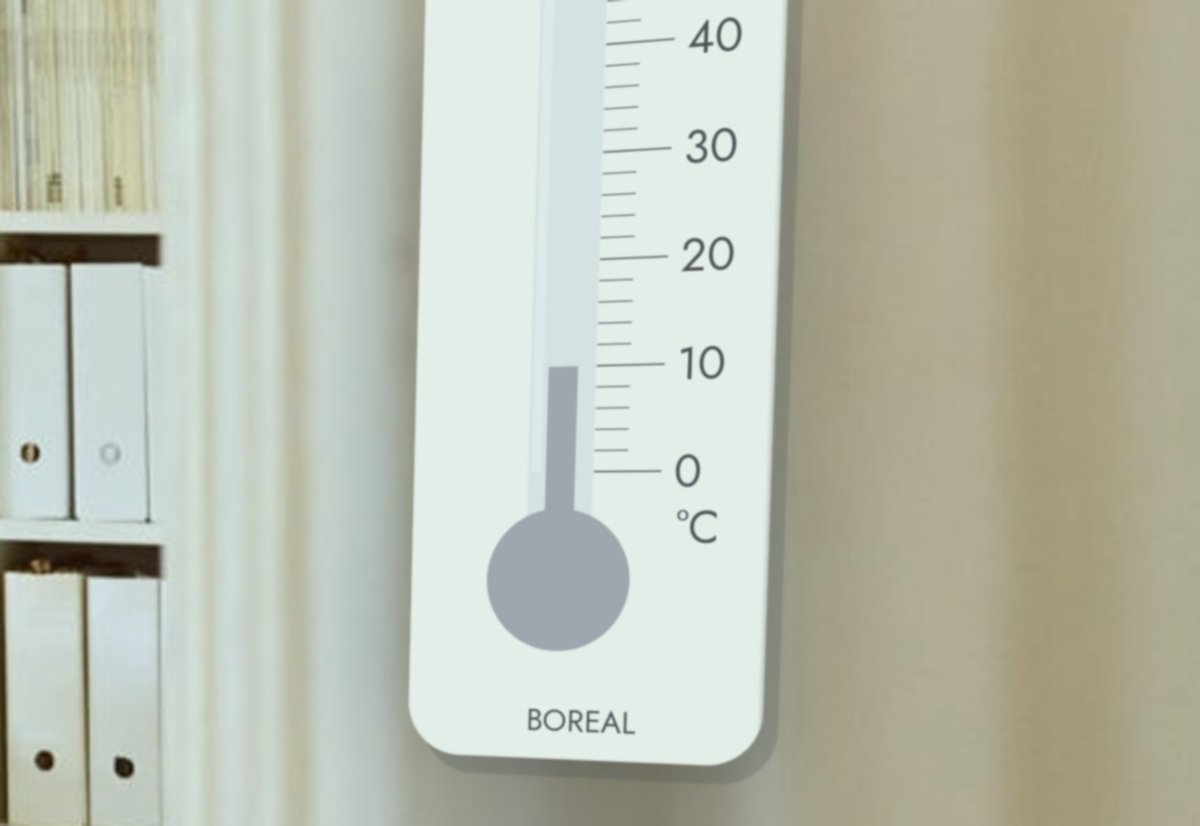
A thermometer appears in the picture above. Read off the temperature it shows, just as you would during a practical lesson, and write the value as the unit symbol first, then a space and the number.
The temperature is °C 10
